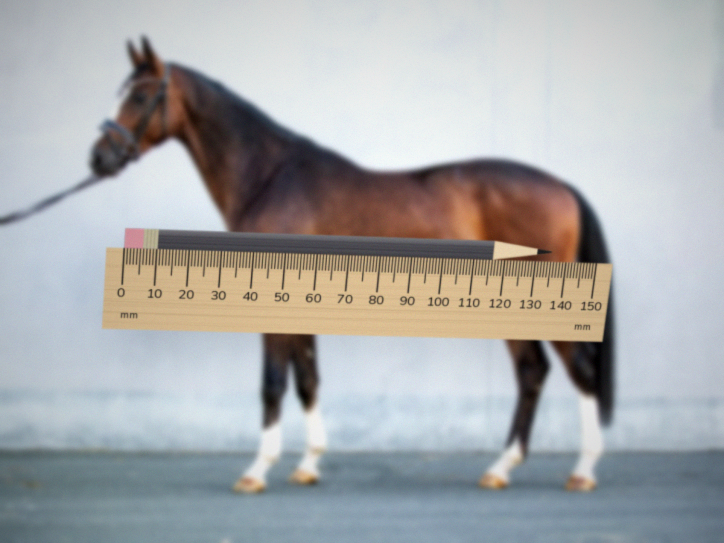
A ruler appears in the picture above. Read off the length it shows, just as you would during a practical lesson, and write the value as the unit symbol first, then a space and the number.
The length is mm 135
